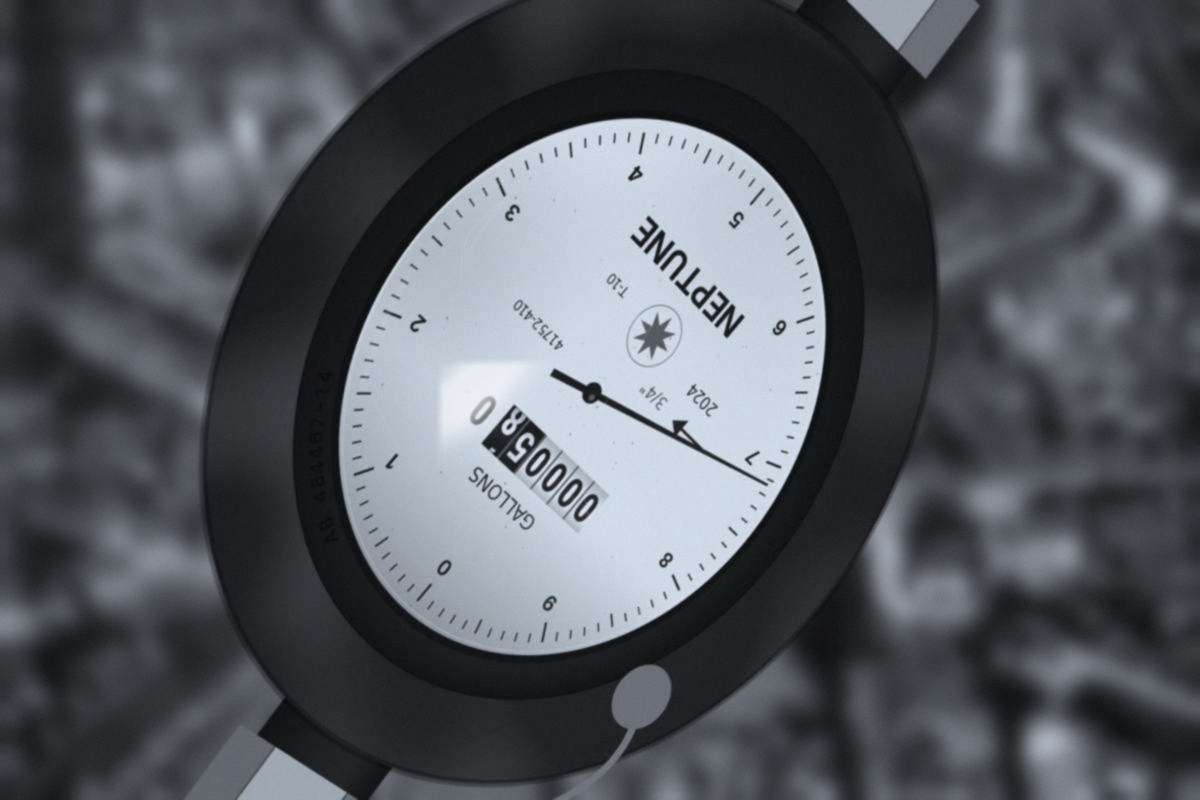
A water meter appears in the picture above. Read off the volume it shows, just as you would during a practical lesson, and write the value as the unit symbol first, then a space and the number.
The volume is gal 577.1
